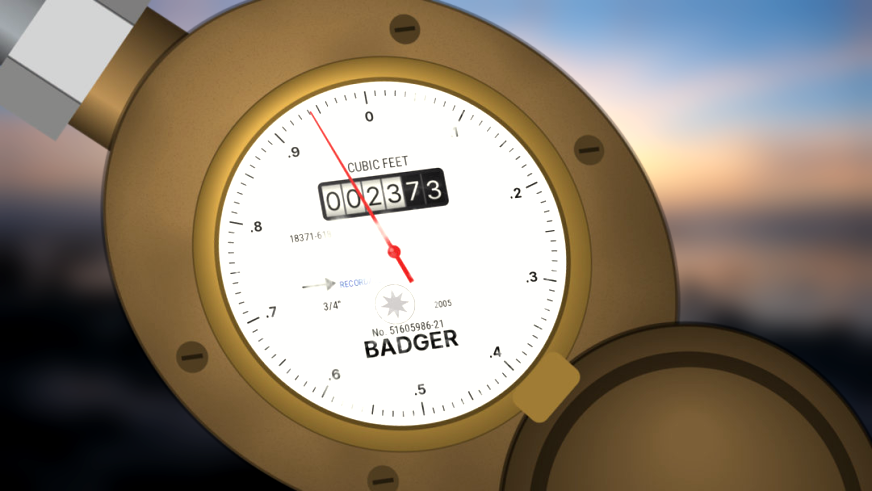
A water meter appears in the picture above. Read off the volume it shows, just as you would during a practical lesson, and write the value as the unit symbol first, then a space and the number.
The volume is ft³ 2372.94
